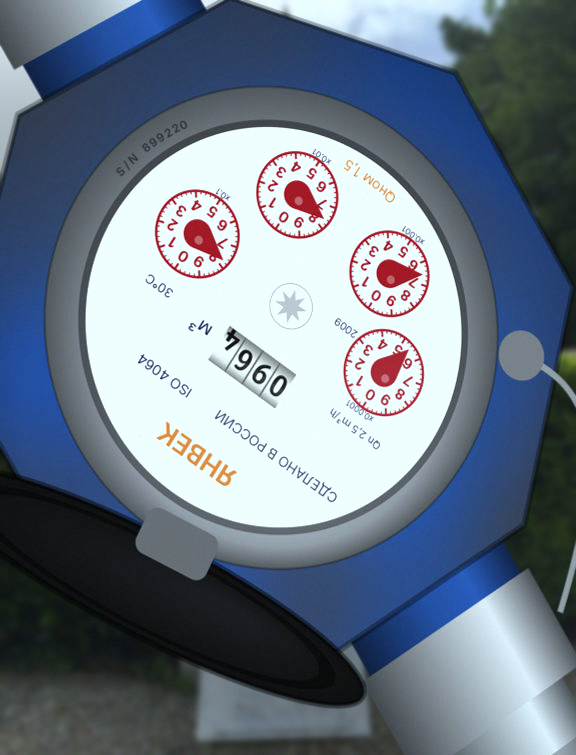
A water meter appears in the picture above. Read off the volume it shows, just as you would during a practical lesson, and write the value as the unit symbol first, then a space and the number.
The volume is m³ 963.7765
